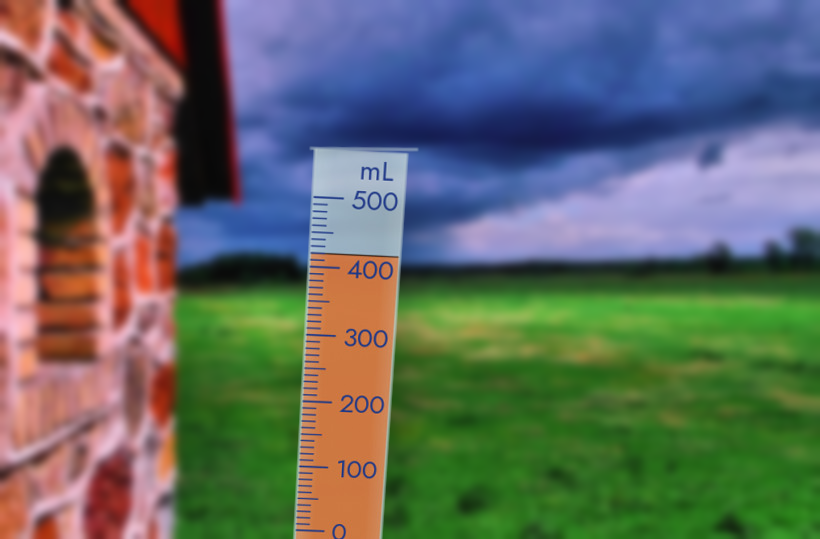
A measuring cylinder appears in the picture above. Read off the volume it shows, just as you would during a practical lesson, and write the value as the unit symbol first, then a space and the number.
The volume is mL 420
